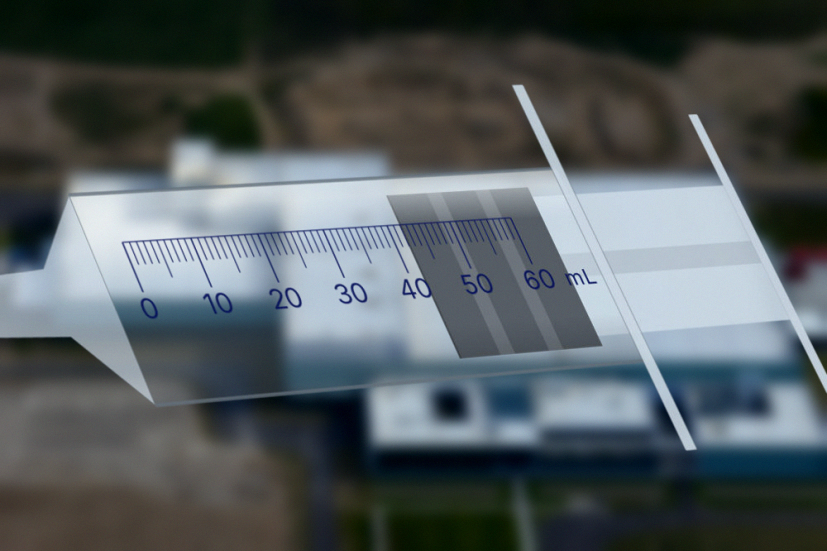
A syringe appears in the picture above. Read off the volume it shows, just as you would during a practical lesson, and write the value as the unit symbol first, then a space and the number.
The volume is mL 42
